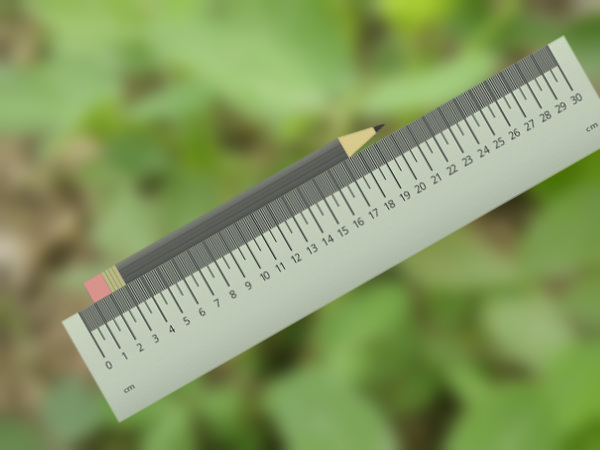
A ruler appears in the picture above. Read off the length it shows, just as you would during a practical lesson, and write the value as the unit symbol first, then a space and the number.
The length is cm 19
